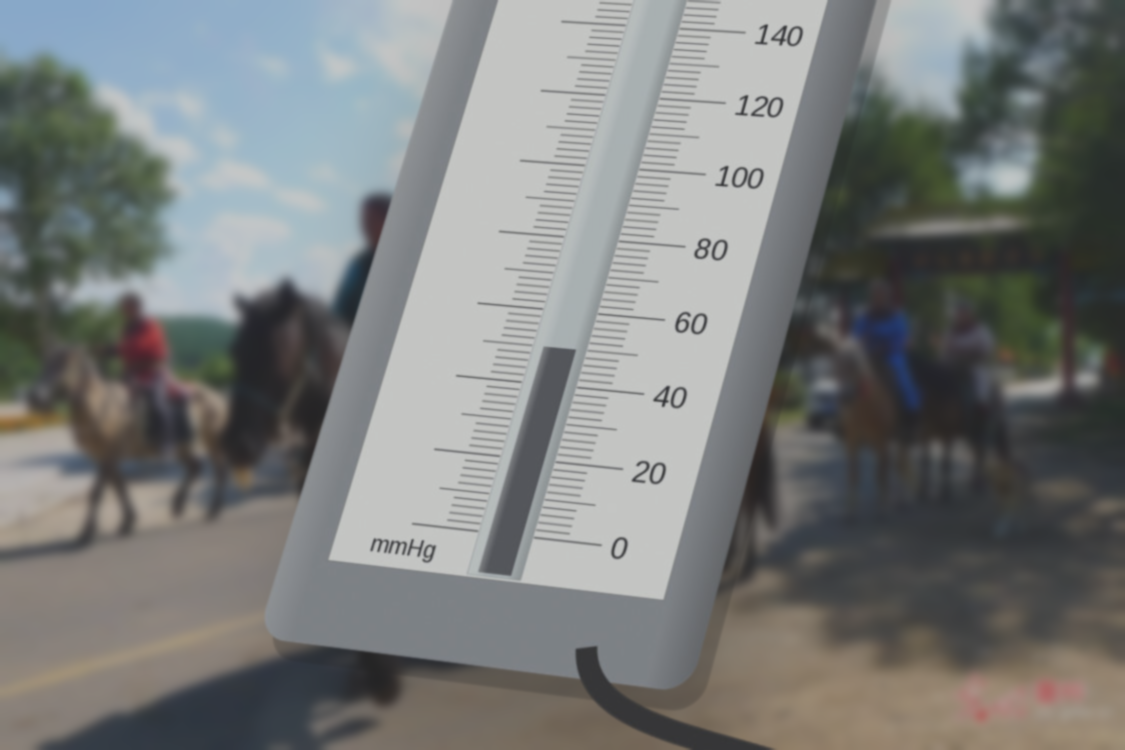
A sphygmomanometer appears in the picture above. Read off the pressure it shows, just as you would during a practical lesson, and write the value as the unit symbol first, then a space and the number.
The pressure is mmHg 50
